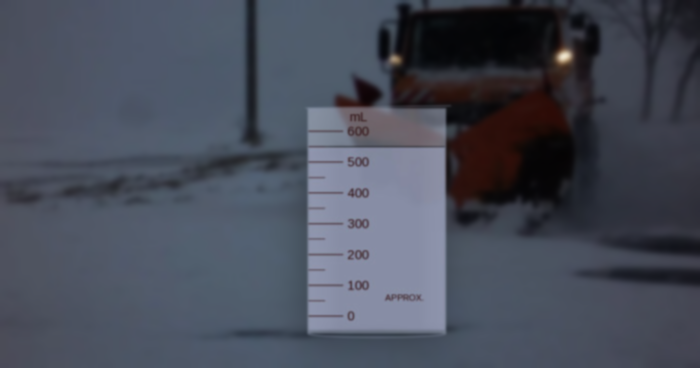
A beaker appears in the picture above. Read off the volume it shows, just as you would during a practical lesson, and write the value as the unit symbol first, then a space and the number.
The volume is mL 550
